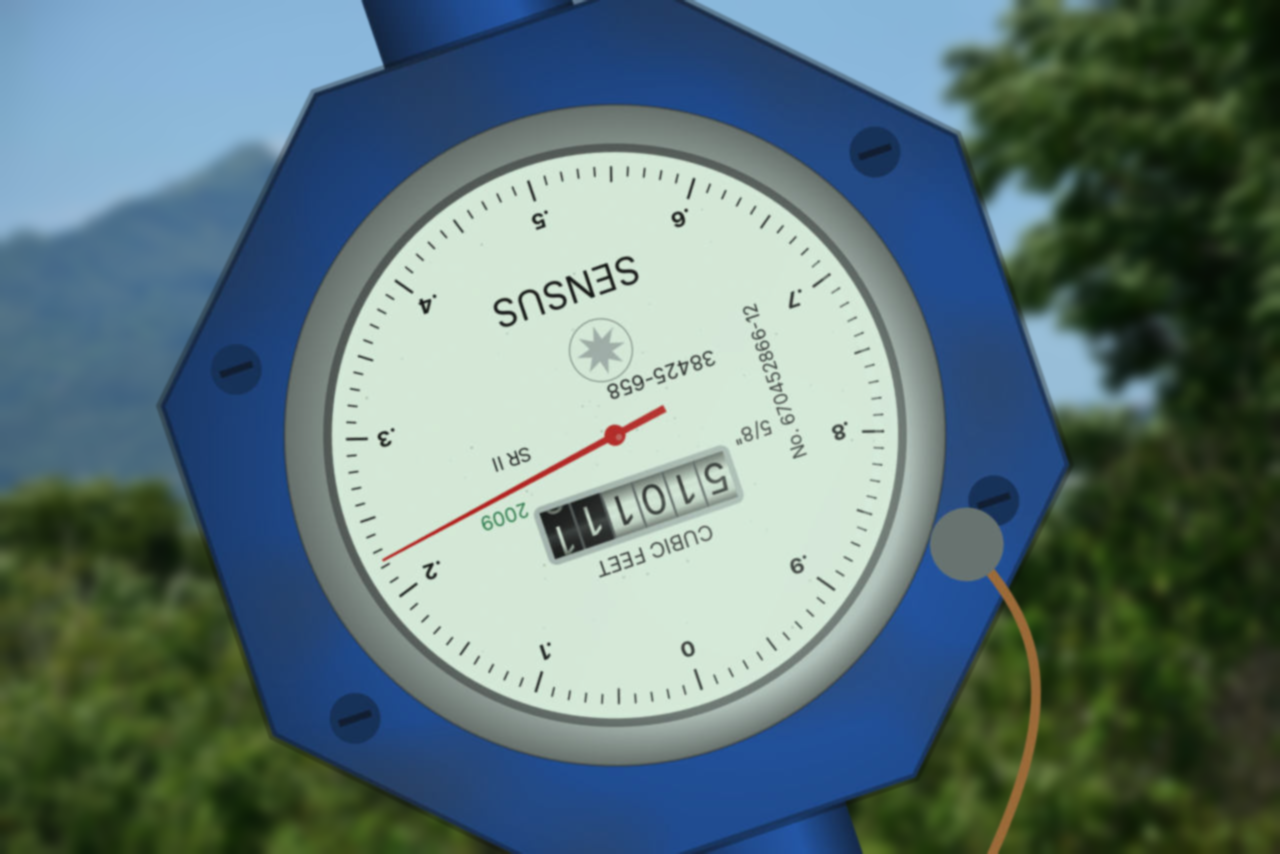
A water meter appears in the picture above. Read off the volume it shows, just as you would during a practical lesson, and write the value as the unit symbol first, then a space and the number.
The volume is ft³ 510111.22
